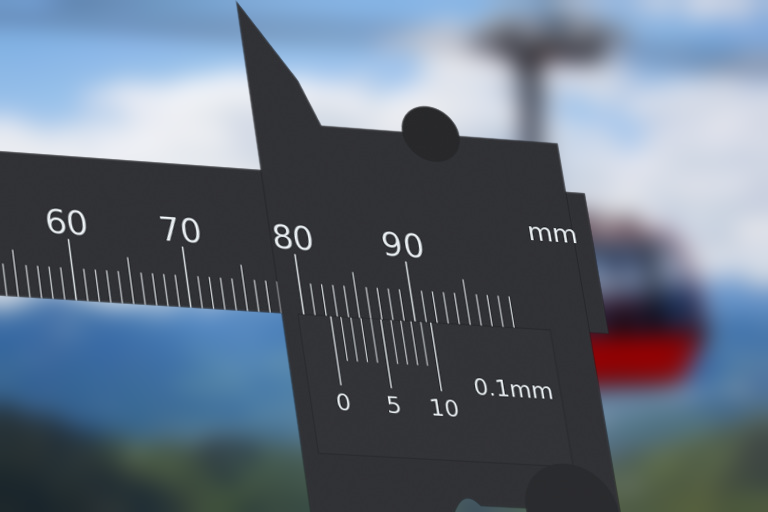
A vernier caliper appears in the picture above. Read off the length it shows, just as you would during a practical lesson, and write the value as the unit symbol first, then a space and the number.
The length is mm 82.4
